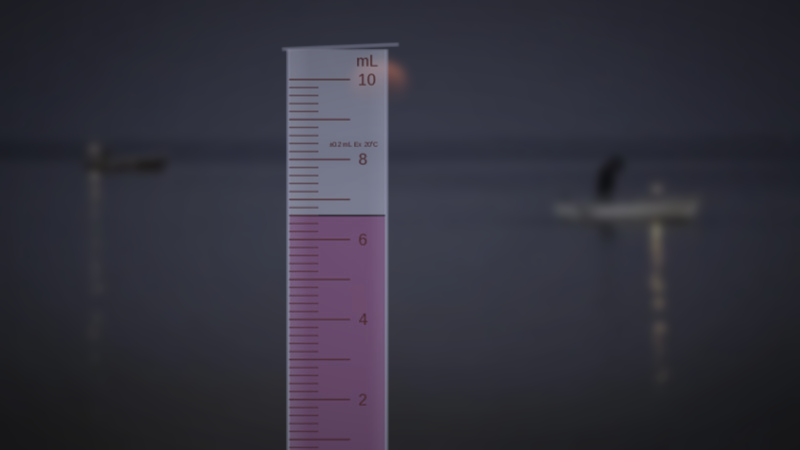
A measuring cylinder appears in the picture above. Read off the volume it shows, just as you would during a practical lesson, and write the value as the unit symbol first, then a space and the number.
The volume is mL 6.6
